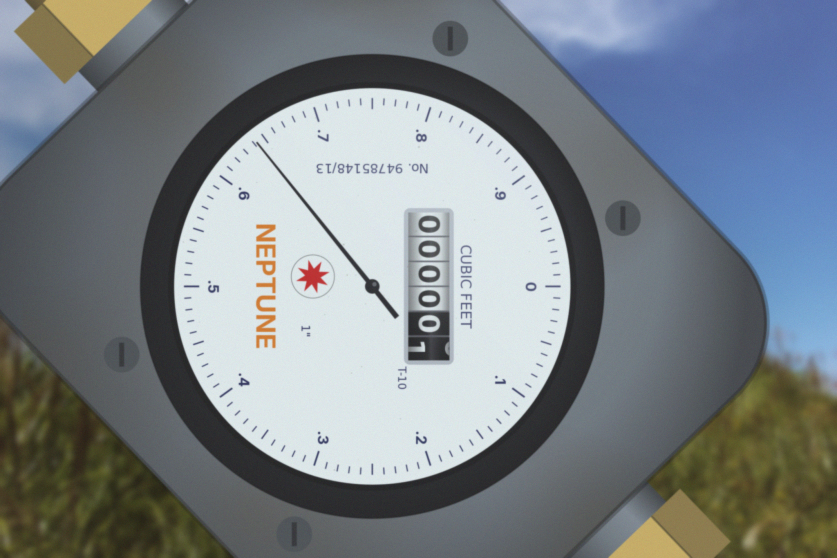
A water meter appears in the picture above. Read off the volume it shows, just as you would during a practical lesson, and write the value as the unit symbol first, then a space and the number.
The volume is ft³ 0.64
